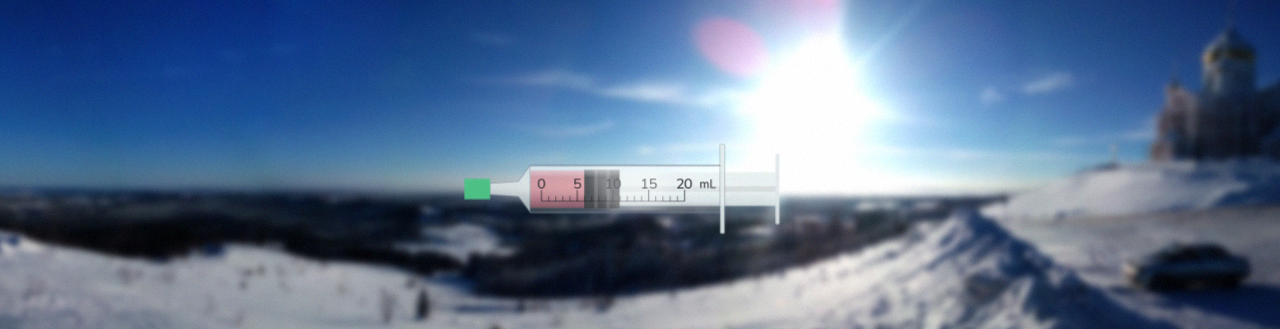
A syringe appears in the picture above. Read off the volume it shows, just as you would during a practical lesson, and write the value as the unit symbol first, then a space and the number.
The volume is mL 6
